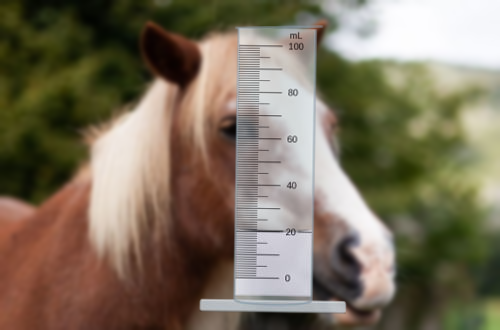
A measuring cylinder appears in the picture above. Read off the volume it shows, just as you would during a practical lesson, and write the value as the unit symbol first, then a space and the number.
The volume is mL 20
